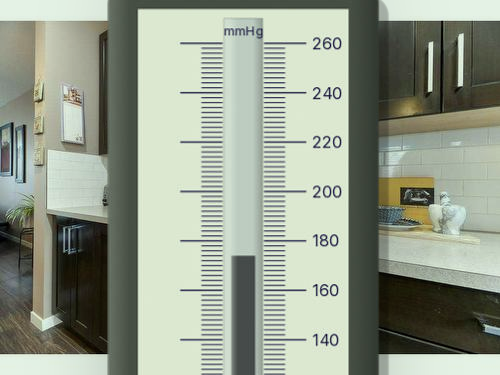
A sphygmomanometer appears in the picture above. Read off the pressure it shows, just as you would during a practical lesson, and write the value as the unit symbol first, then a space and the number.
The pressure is mmHg 174
